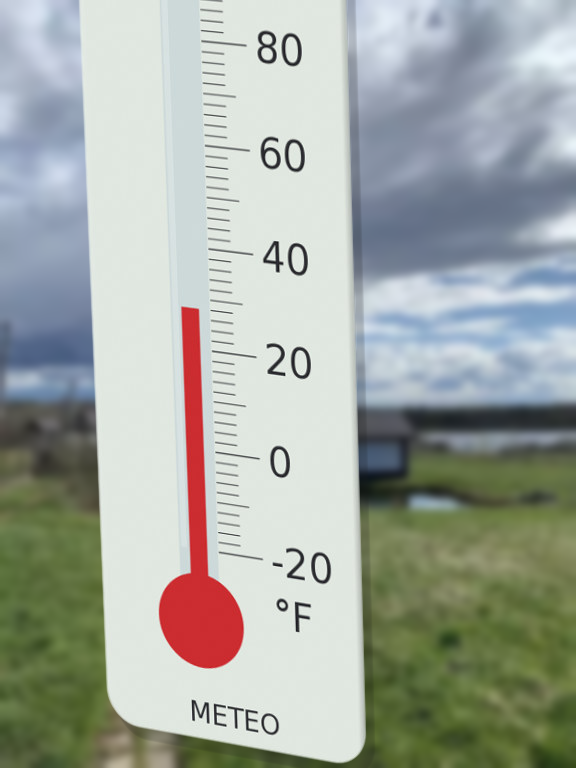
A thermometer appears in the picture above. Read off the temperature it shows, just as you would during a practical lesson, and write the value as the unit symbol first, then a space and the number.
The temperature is °F 28
